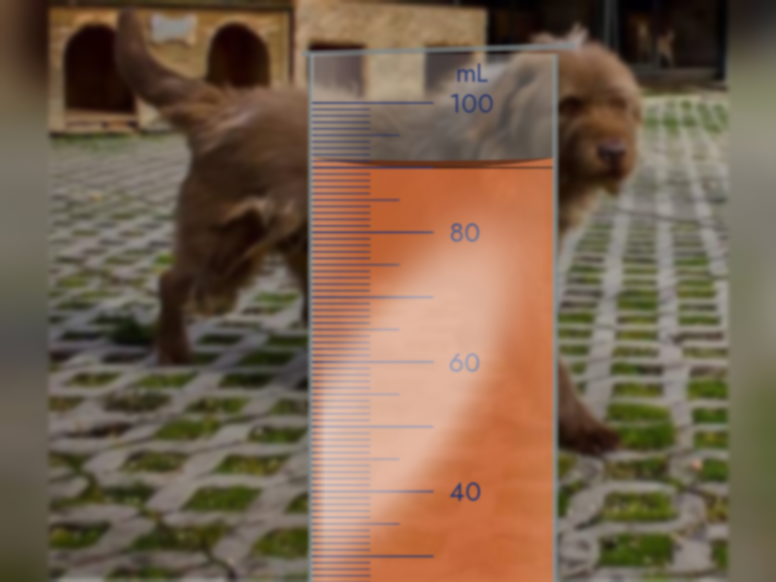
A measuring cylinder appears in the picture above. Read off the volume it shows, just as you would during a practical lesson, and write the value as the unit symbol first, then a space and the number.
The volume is mL 90
